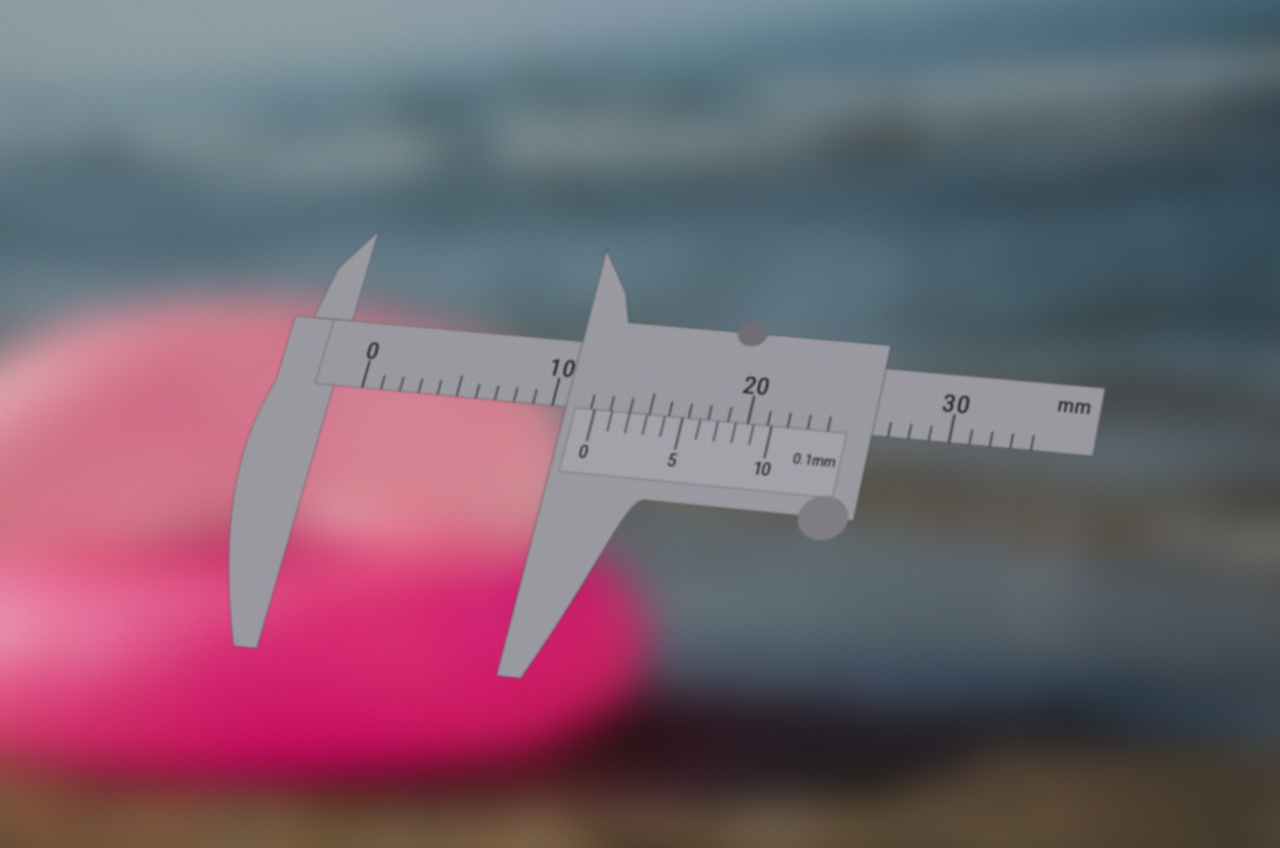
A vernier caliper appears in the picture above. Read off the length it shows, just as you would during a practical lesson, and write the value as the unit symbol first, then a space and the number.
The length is mm 12.2
